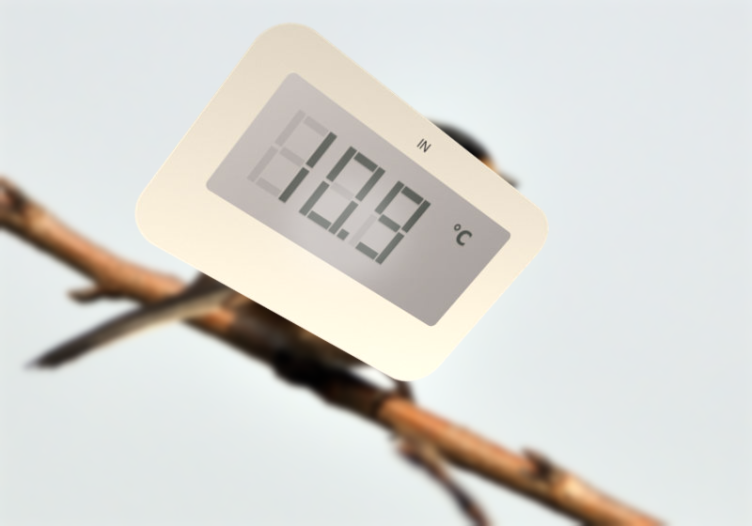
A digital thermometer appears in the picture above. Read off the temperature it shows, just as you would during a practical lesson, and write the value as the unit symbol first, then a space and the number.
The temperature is °C 10.9
